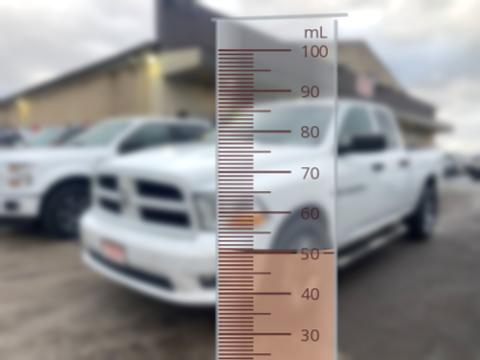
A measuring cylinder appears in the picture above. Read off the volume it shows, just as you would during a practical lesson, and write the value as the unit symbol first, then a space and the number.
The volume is mL 50
